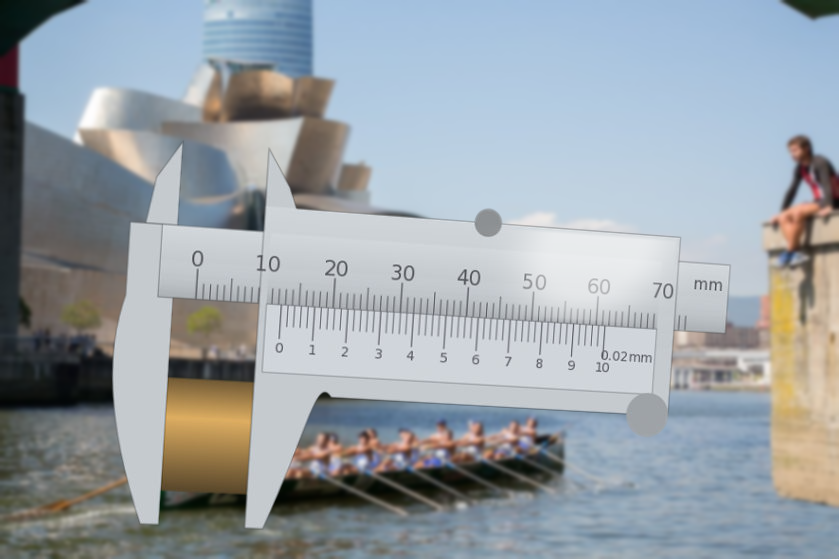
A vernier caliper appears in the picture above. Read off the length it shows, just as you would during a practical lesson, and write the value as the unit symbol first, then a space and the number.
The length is mm 12.4
